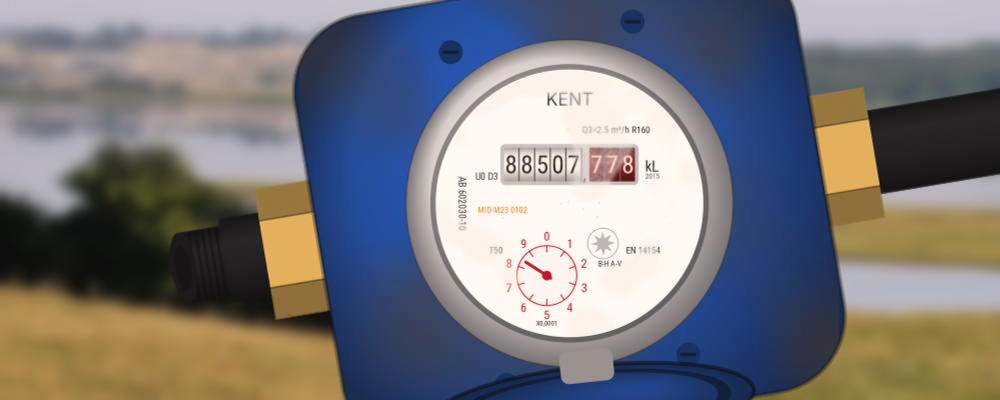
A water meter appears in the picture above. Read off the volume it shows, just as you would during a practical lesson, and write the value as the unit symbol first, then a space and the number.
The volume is kL 88507.7788
